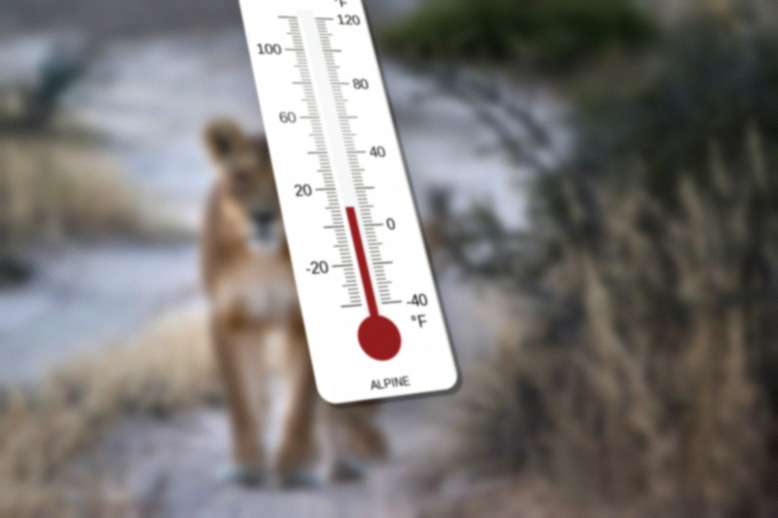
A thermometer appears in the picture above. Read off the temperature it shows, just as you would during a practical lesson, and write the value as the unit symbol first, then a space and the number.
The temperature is °F 10
